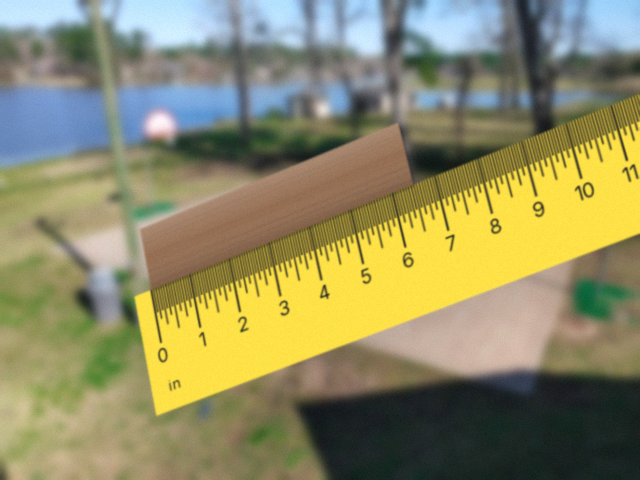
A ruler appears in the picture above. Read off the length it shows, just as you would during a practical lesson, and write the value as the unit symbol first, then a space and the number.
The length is in 6.5
